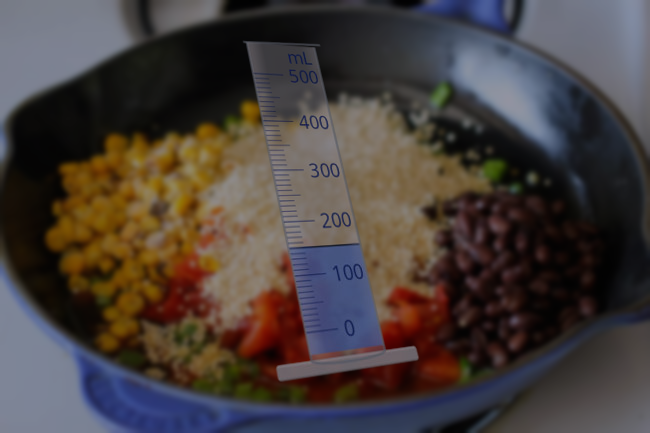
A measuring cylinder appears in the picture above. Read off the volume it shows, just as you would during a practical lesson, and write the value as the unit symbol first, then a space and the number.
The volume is mL 150
